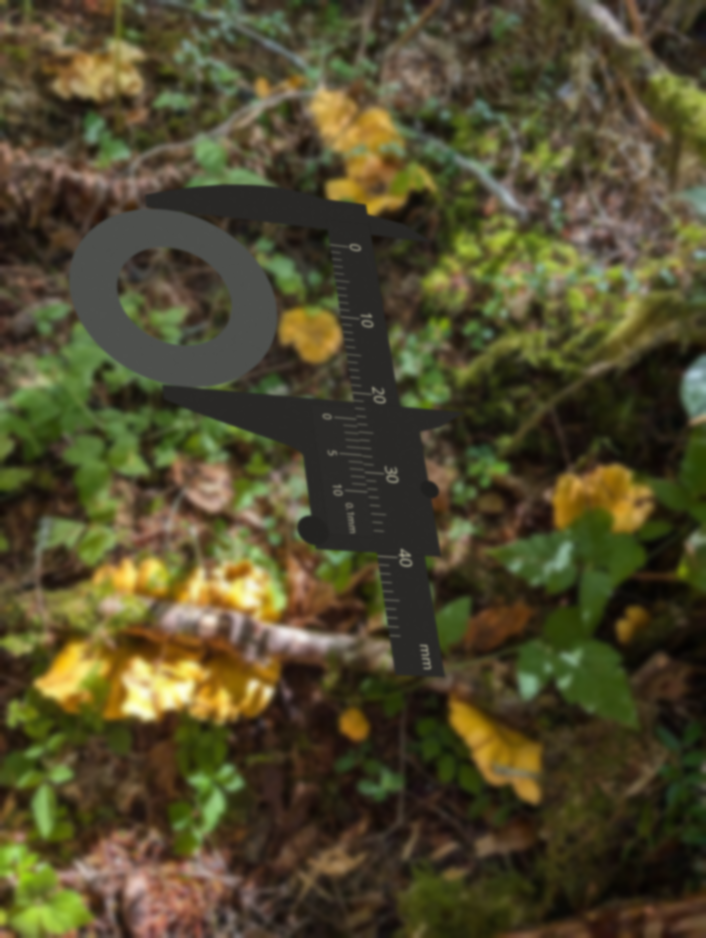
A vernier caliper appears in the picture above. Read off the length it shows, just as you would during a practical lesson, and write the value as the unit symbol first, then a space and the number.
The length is mm 23.4
